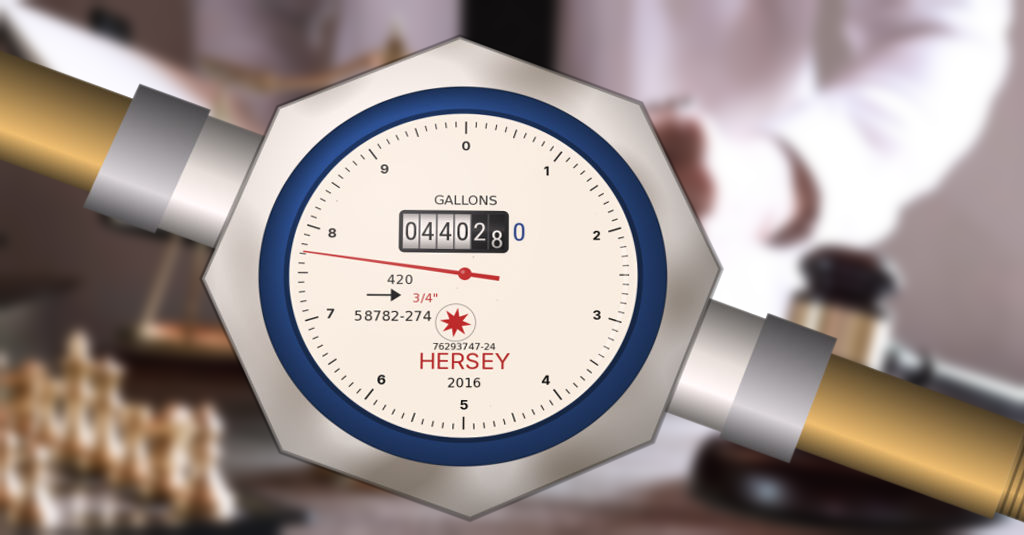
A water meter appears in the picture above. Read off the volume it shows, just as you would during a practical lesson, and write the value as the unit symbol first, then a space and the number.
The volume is gal 440277.7
